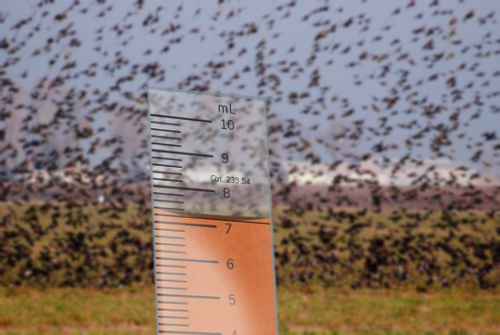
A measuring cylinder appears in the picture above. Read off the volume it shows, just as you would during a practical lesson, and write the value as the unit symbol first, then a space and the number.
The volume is mL 7.2
